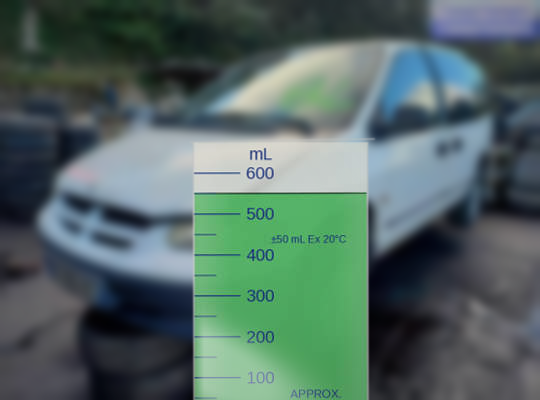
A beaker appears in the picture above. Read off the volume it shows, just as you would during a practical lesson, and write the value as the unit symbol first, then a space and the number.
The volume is mL 550
